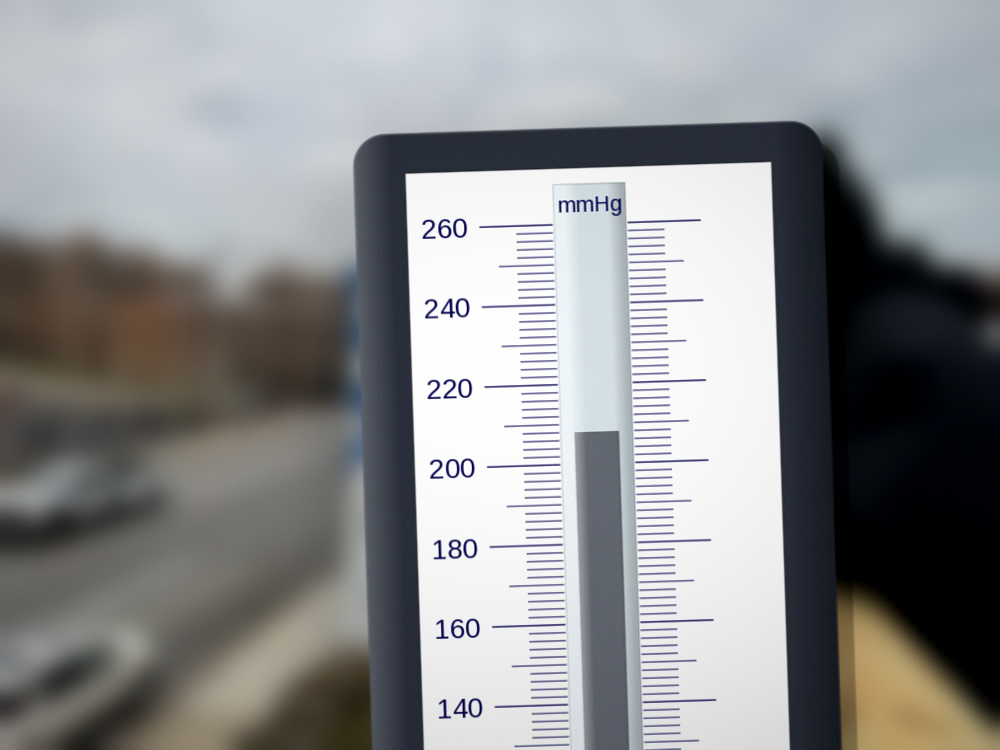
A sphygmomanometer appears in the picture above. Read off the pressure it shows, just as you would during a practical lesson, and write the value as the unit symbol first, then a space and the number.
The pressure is mmHg 208
